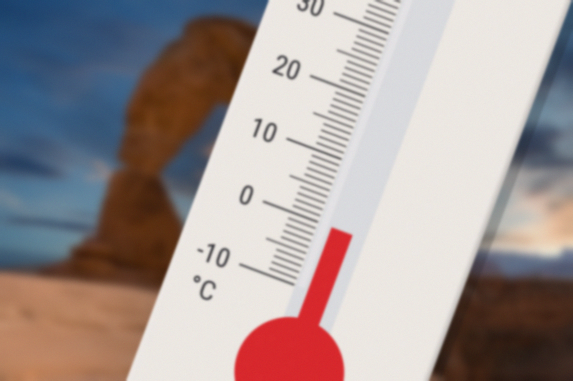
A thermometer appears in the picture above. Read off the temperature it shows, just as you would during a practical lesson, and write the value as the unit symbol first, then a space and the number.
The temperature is °C 0
